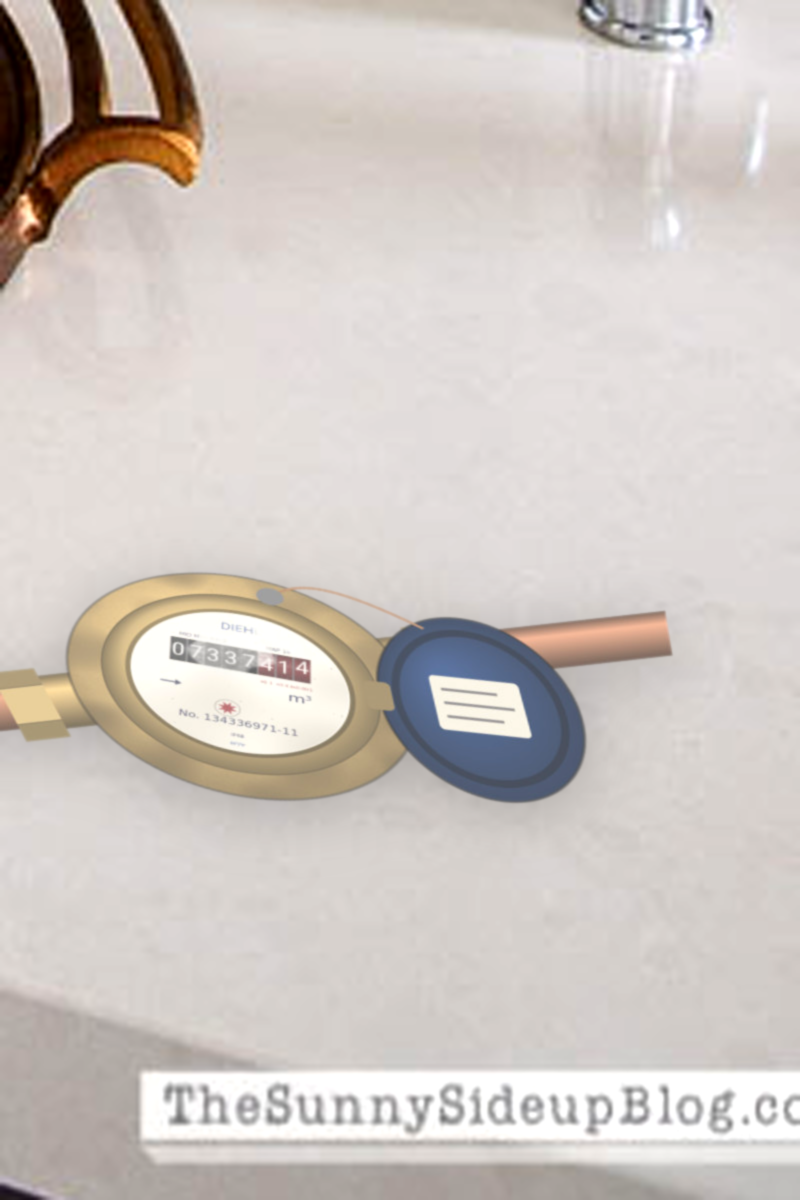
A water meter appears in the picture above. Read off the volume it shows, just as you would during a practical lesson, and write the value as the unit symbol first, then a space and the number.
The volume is m³ 7337.414
